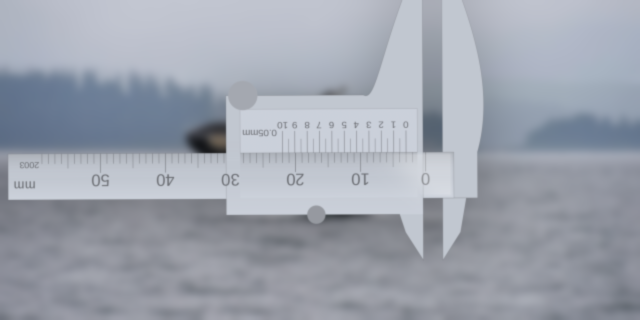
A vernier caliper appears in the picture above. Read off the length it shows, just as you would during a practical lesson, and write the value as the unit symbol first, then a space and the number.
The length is mm 3.0
